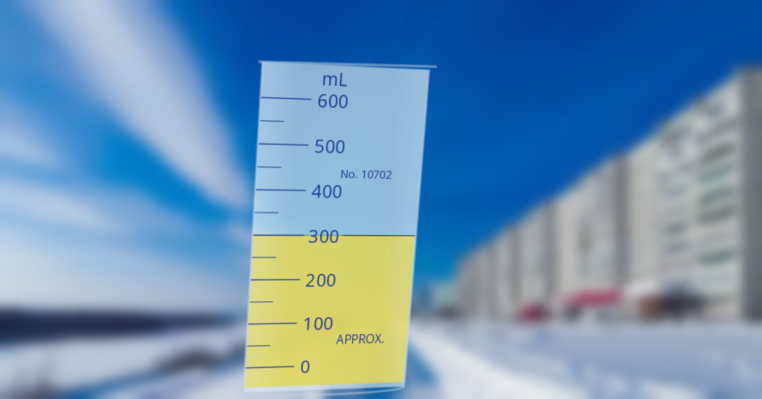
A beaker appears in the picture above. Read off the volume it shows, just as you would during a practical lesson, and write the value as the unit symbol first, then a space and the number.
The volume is mL 300
